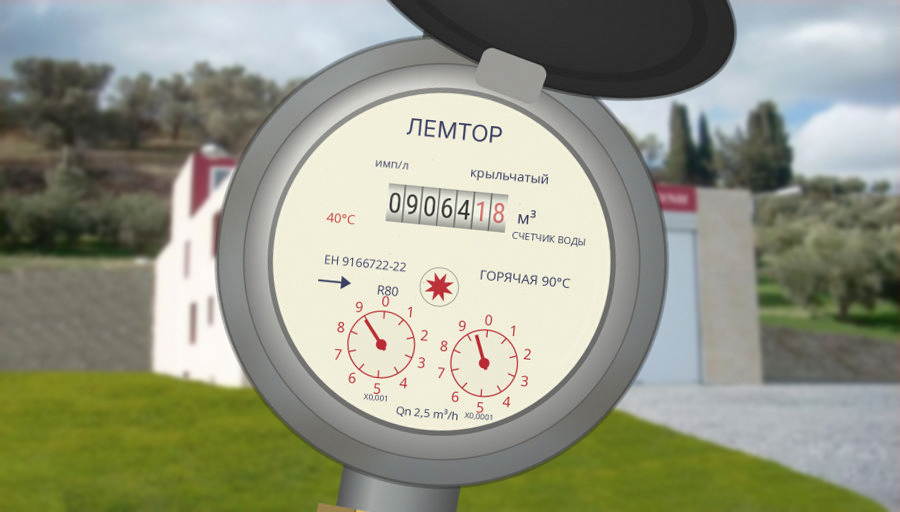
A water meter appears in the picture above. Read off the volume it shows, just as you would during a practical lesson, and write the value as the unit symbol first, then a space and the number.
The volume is m³ 9064.1889
